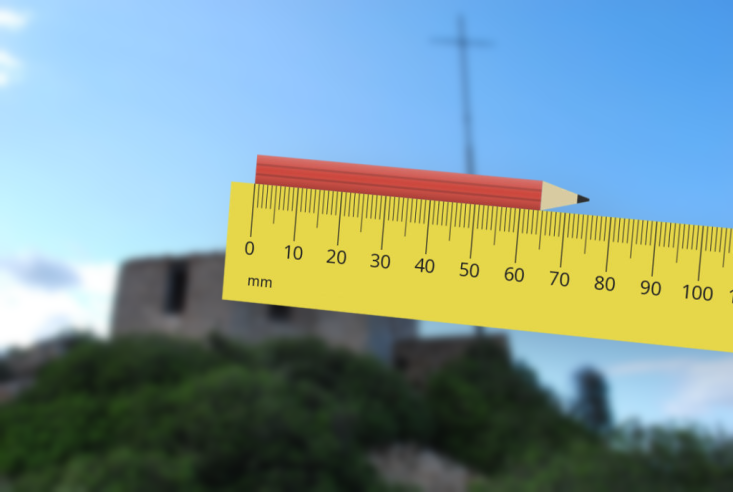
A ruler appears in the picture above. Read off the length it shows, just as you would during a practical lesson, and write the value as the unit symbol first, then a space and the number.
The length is mm 75
